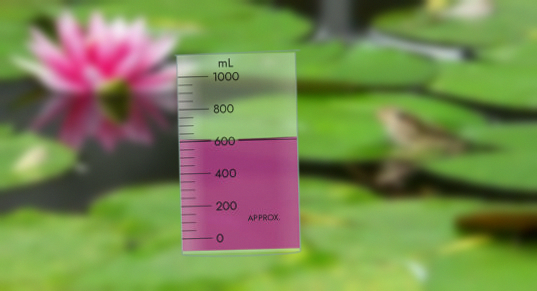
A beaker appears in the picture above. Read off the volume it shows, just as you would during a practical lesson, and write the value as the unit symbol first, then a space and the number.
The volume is mL 600
